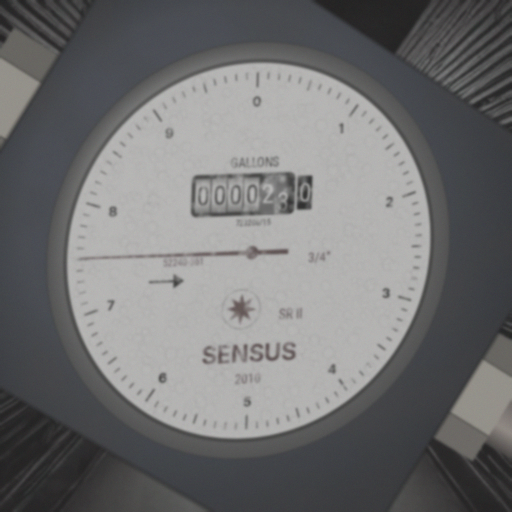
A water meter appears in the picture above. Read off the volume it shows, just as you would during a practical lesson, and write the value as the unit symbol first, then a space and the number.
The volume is gal 227.5
